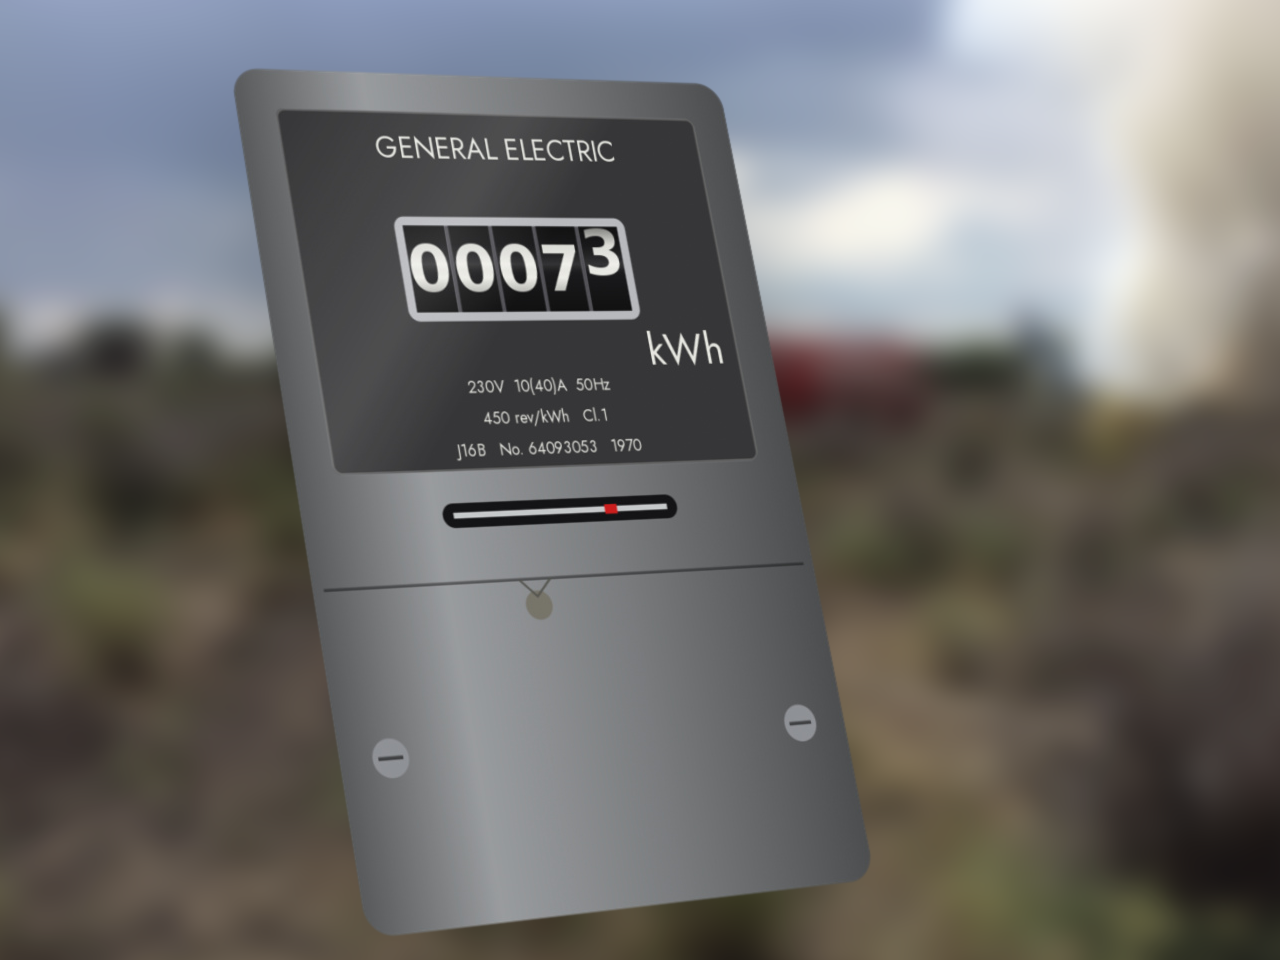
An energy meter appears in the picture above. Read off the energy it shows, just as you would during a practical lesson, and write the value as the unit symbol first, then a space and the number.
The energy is kWh 73
